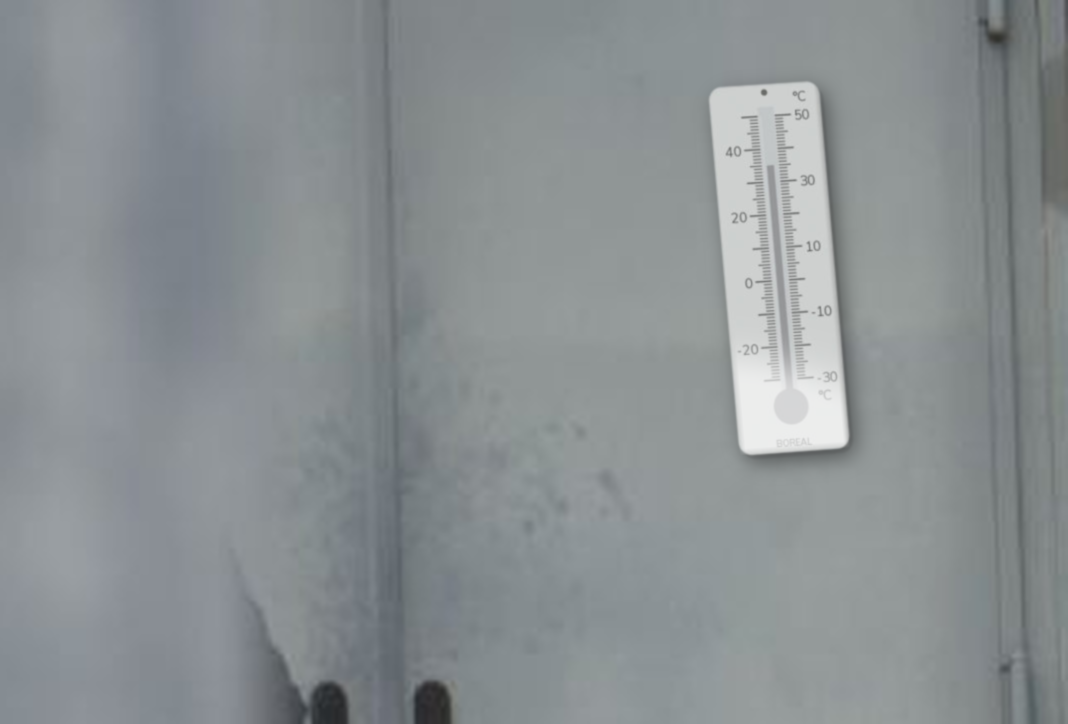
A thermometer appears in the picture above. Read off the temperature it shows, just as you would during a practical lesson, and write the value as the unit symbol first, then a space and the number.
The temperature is °C 35
